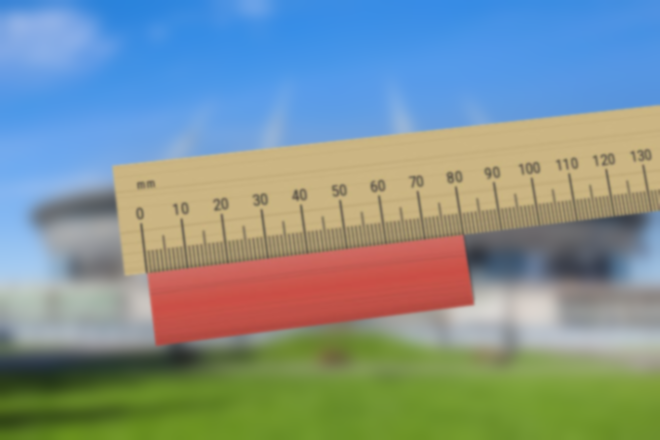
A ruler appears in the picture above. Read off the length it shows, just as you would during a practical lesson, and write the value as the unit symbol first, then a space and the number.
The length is mm 80
